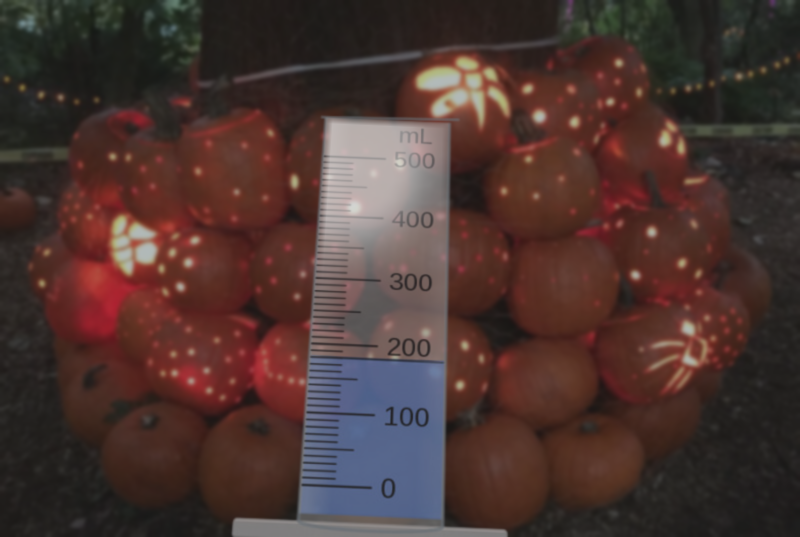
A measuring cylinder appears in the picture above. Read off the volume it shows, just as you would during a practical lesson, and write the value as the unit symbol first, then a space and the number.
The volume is mL 180
